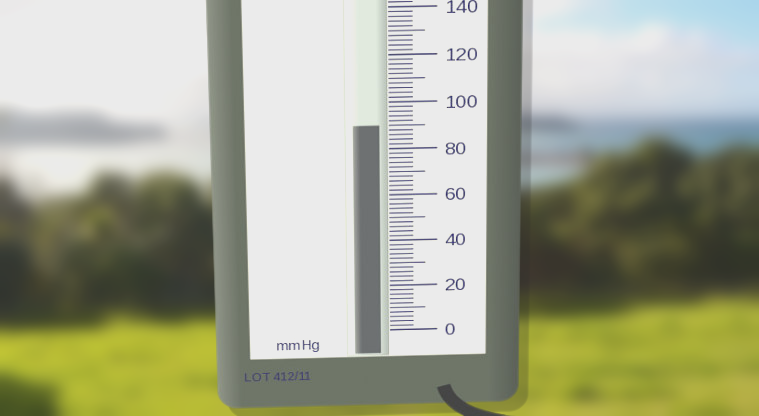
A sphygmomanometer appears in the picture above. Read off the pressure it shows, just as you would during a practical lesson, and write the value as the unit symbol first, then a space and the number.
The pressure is mmHg 90
